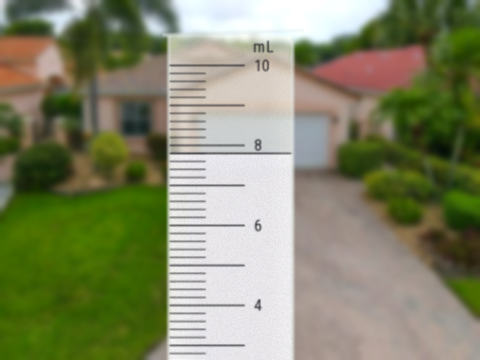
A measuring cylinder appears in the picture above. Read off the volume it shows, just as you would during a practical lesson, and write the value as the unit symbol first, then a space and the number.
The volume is mL 7.8
